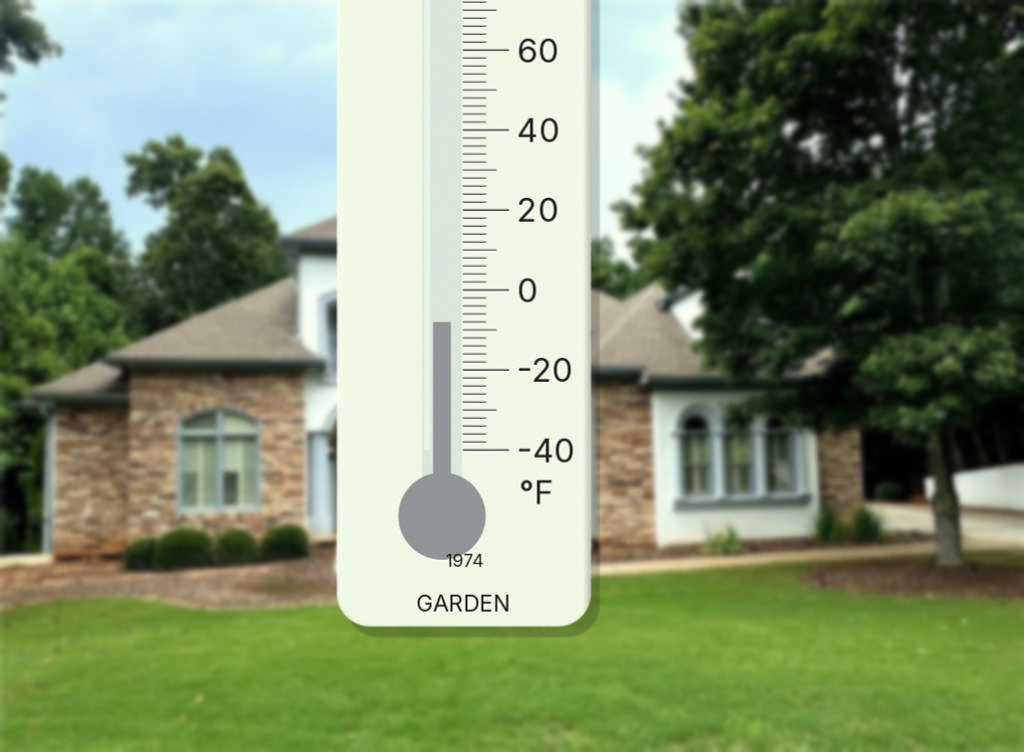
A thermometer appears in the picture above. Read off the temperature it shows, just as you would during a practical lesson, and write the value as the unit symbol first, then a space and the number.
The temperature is °F -8
